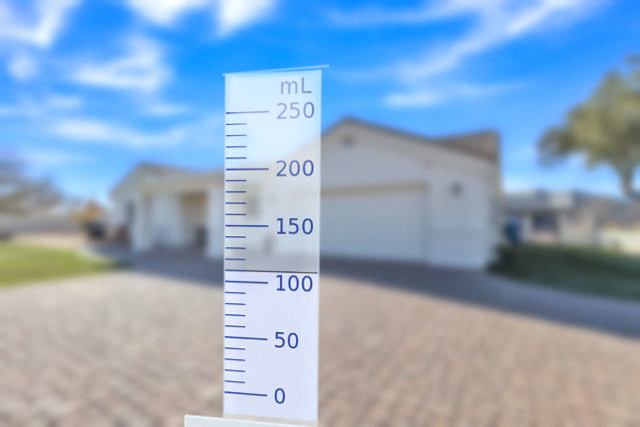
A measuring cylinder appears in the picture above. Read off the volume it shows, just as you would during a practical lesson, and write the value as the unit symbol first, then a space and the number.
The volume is mL 110
